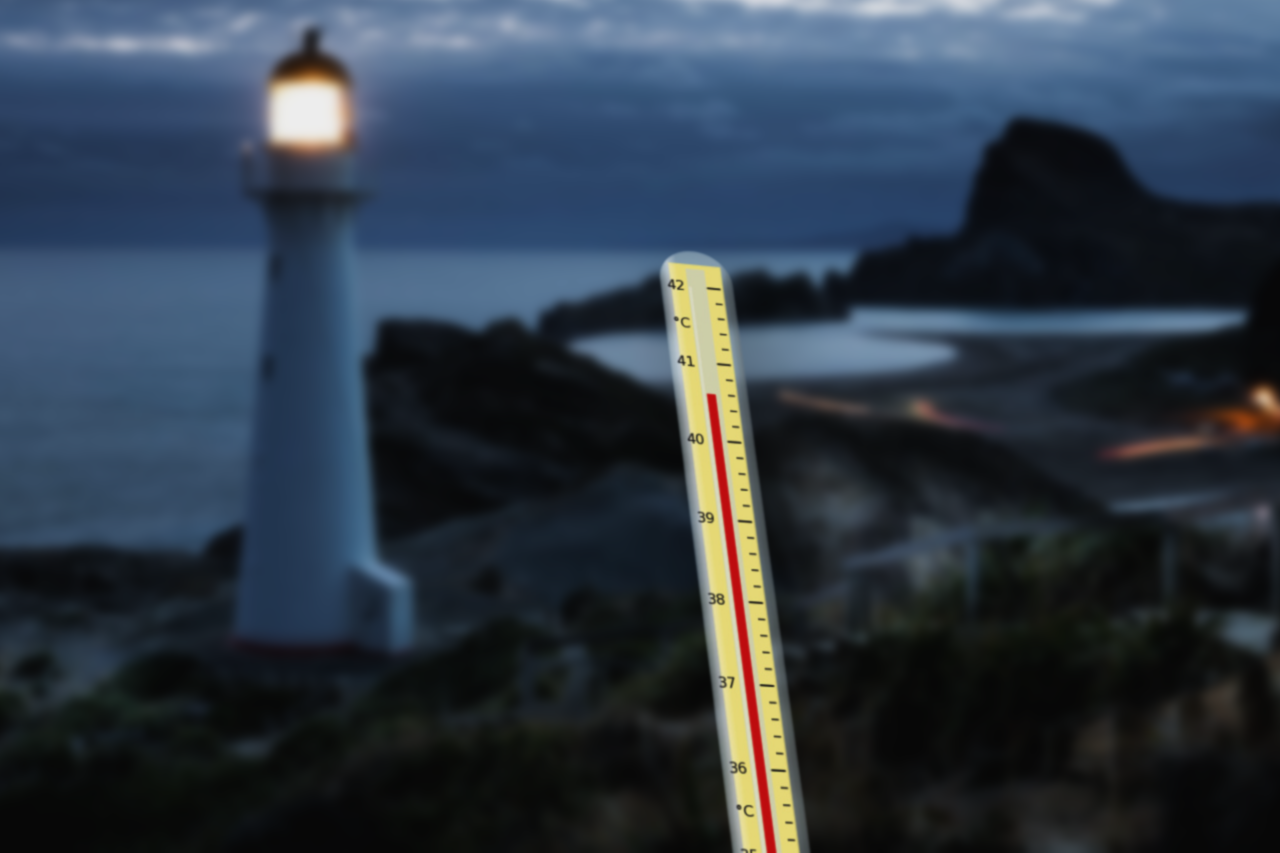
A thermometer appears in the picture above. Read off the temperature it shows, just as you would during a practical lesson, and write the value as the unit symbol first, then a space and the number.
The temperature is °C 40.6
